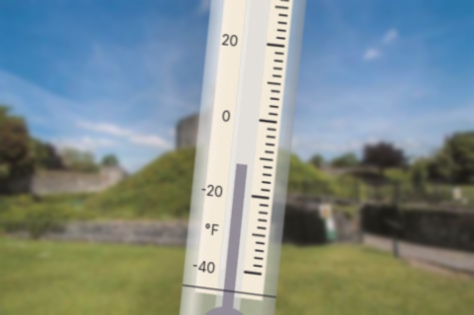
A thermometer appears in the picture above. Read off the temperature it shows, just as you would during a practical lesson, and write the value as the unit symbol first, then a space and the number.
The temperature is °F -12
